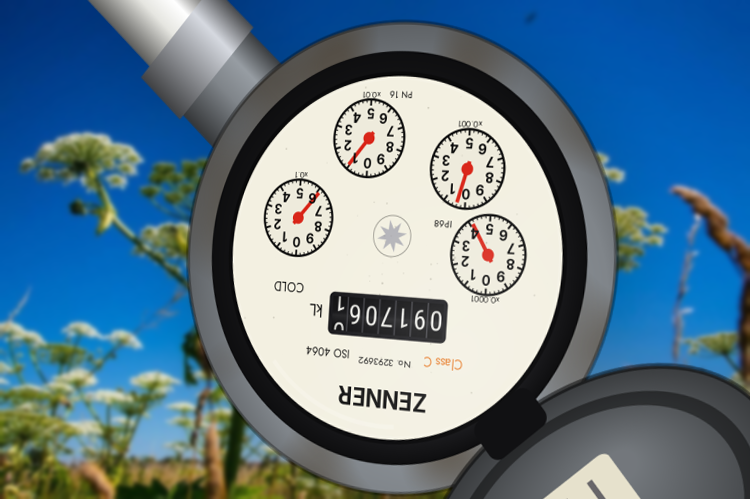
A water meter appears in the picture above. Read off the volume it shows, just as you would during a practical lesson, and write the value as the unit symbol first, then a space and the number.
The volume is kL 917060.6104
